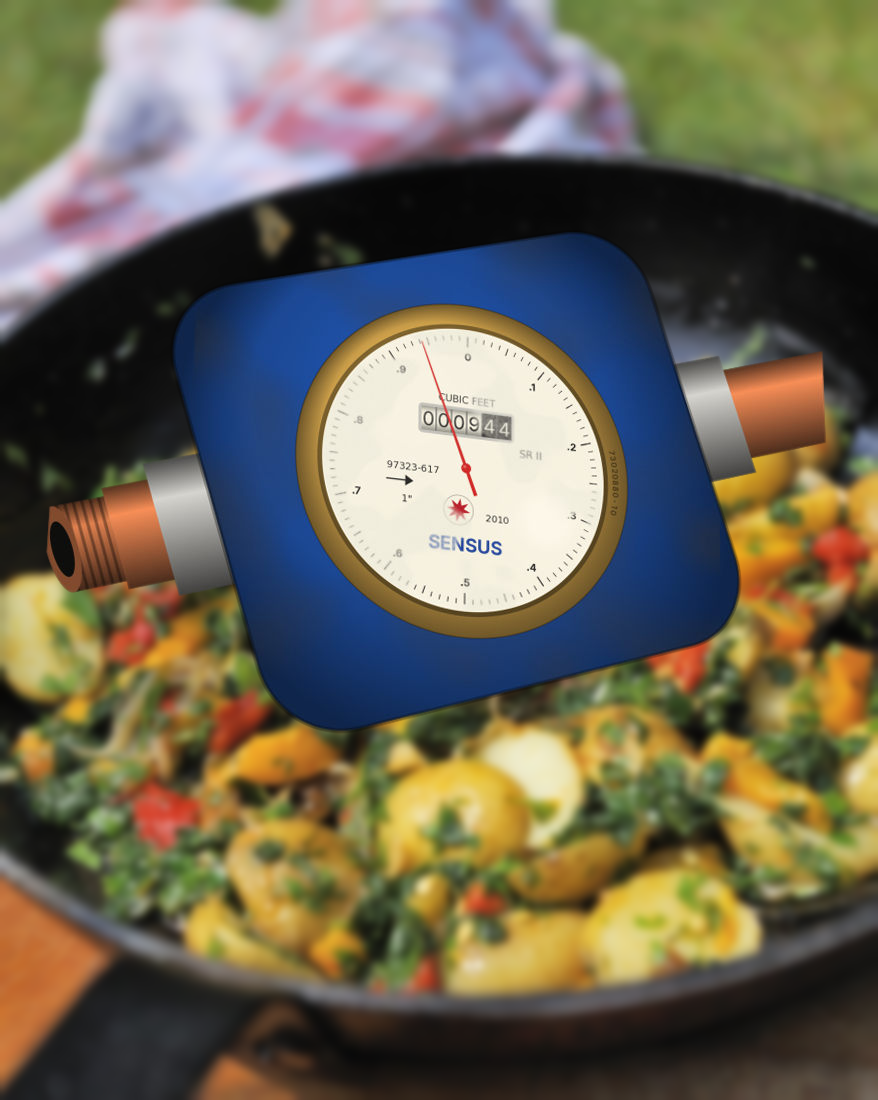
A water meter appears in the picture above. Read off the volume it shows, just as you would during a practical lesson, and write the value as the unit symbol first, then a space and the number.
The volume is ft³ 943.94
